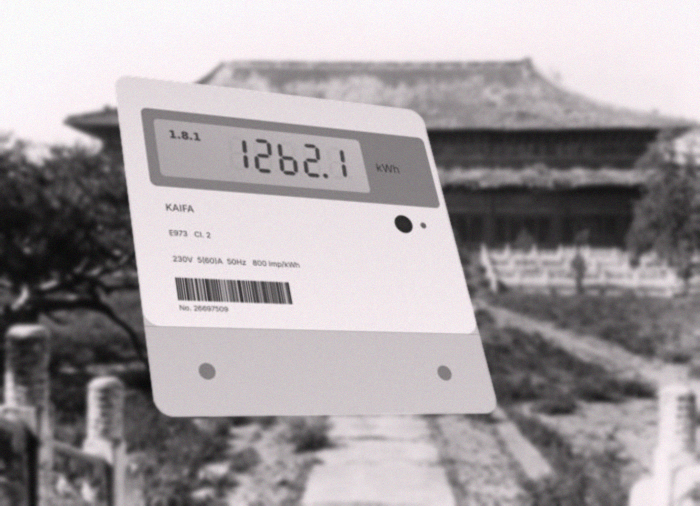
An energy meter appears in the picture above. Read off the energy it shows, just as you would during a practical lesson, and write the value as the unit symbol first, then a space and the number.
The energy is kWh 1262.1
